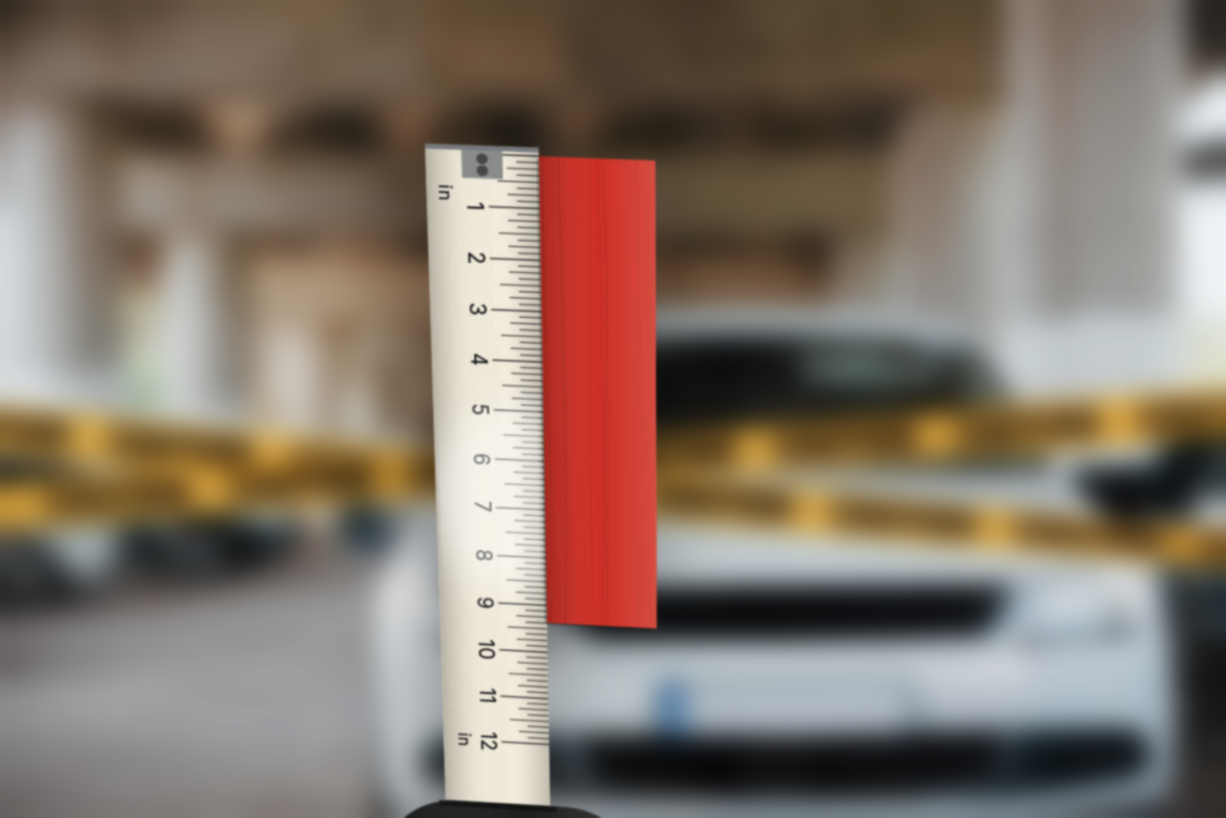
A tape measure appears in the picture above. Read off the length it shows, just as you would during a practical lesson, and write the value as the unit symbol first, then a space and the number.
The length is in 9.375
